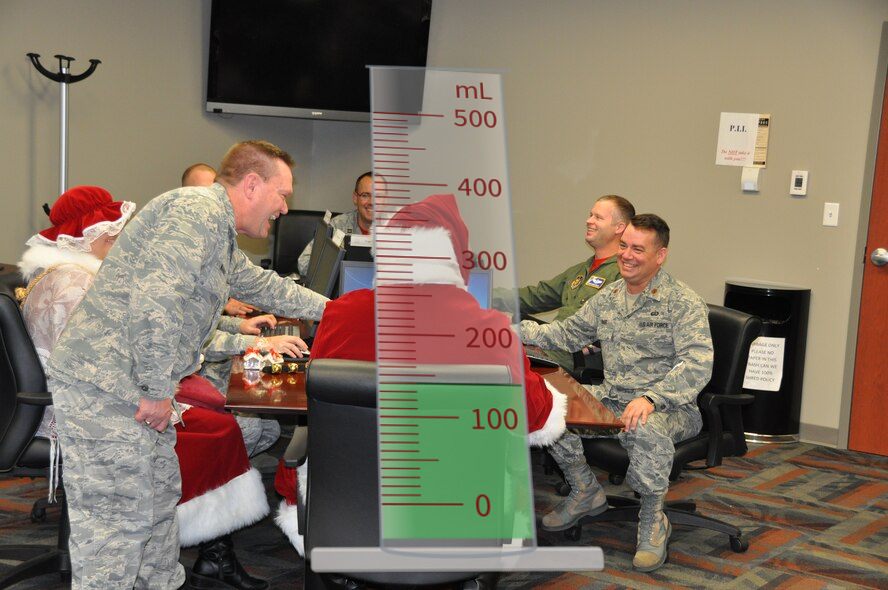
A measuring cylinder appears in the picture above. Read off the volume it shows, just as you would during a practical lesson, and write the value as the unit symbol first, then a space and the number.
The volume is mL 140
